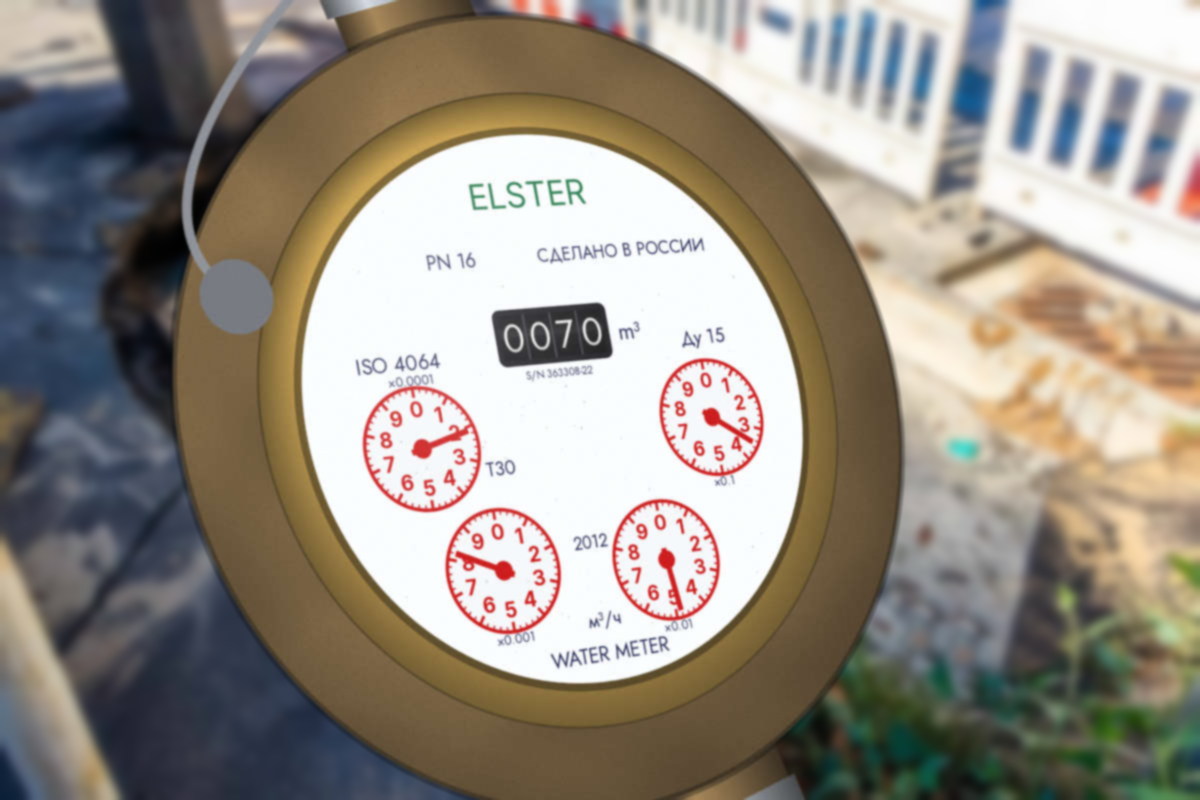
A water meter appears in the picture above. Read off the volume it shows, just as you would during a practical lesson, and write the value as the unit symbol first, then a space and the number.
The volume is m³ 70.3482
